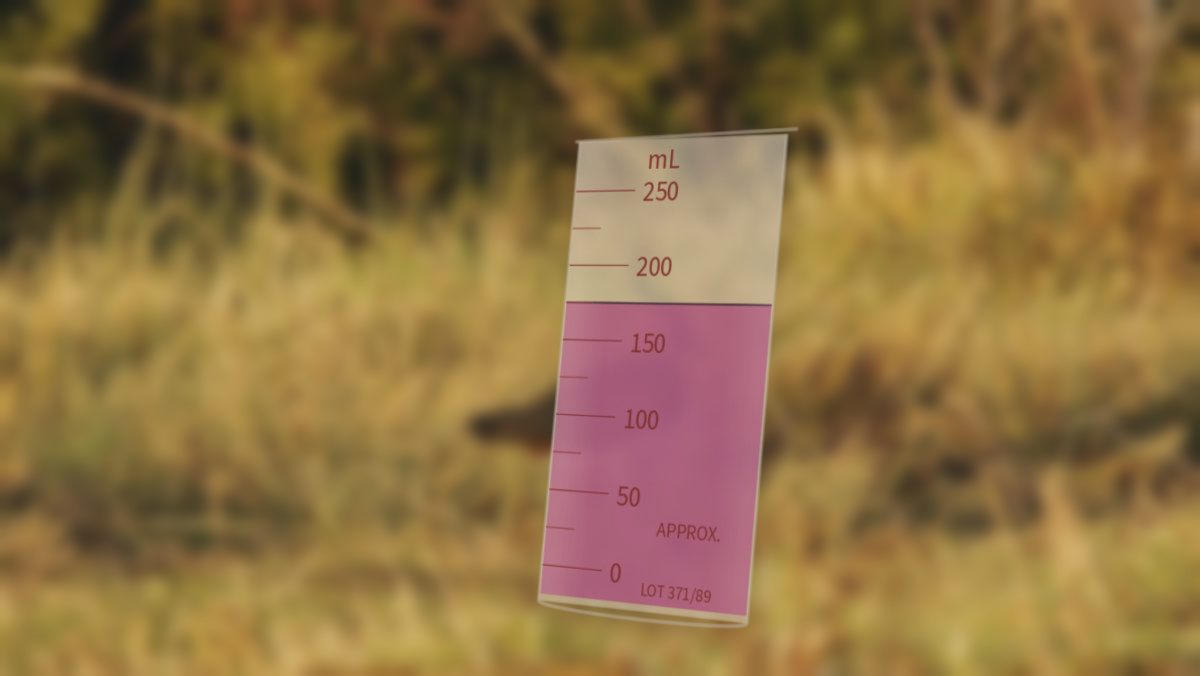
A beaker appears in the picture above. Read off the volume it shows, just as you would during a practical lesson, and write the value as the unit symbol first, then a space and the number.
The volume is mL 175
